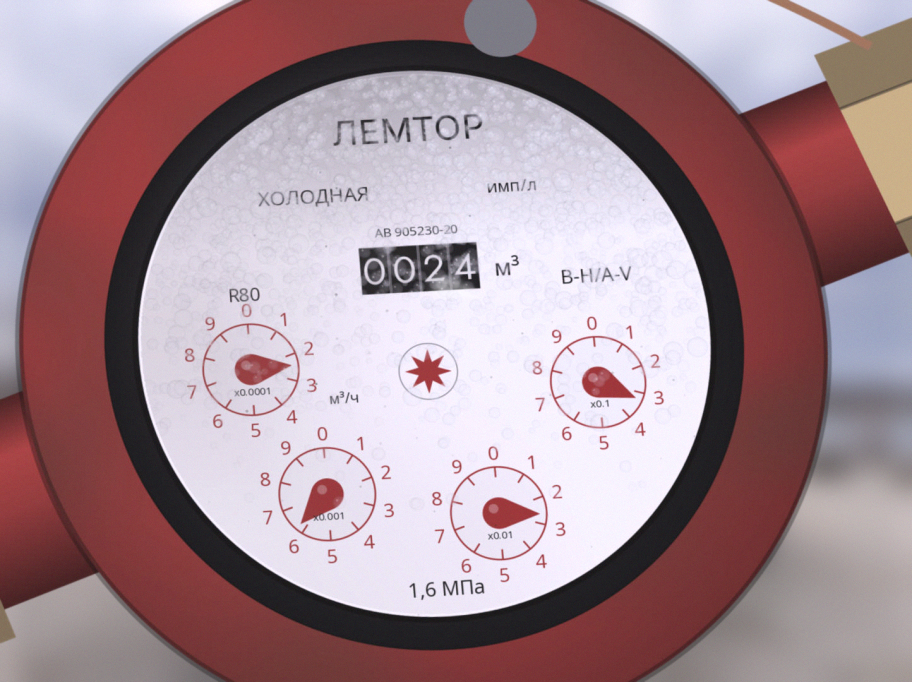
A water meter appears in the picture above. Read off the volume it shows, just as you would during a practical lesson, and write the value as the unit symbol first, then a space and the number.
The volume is m³ 24.3262
